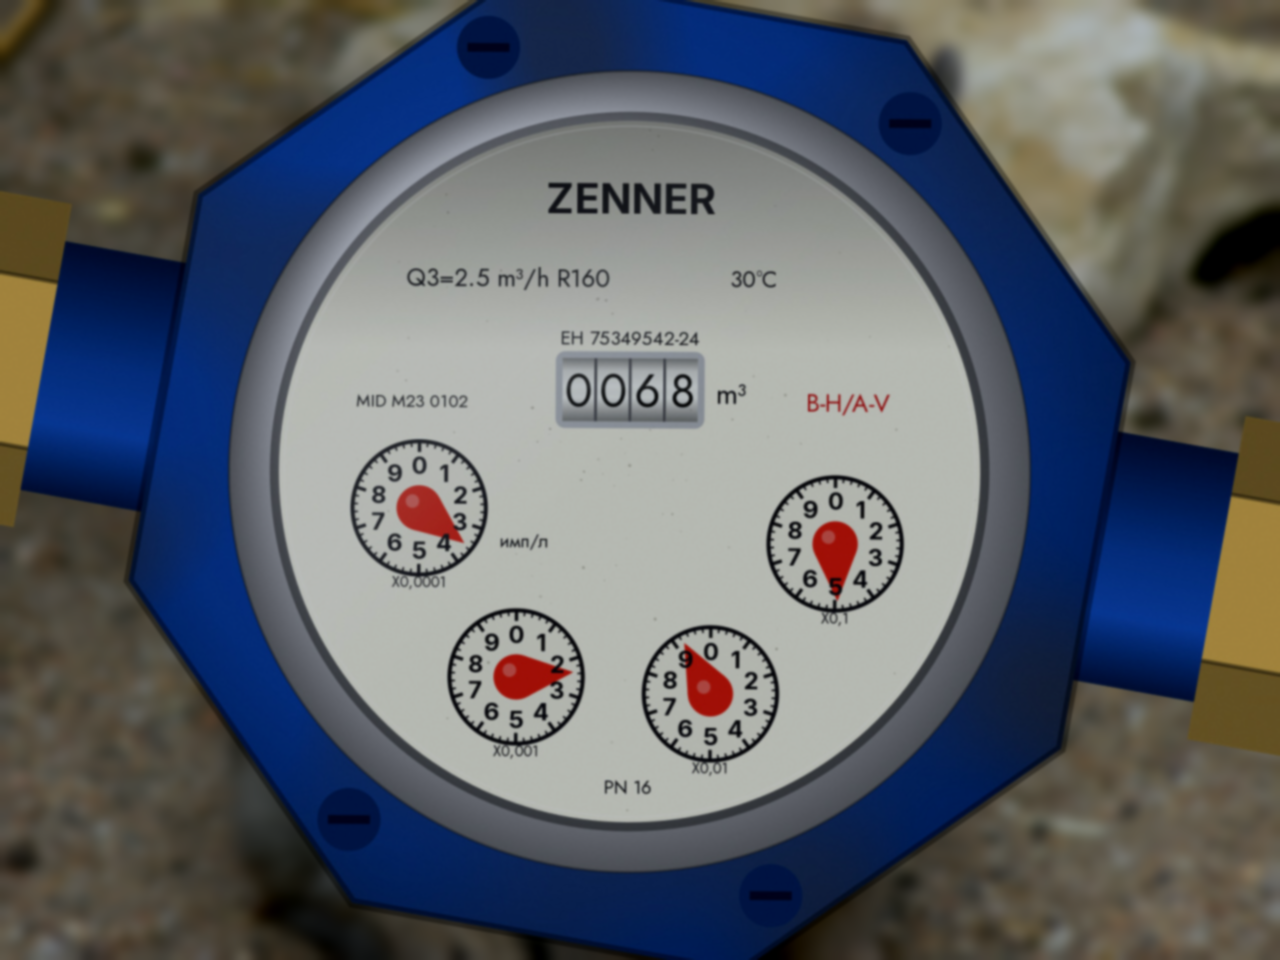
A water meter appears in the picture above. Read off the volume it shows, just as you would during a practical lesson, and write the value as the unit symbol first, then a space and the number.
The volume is m³ 68.4923
